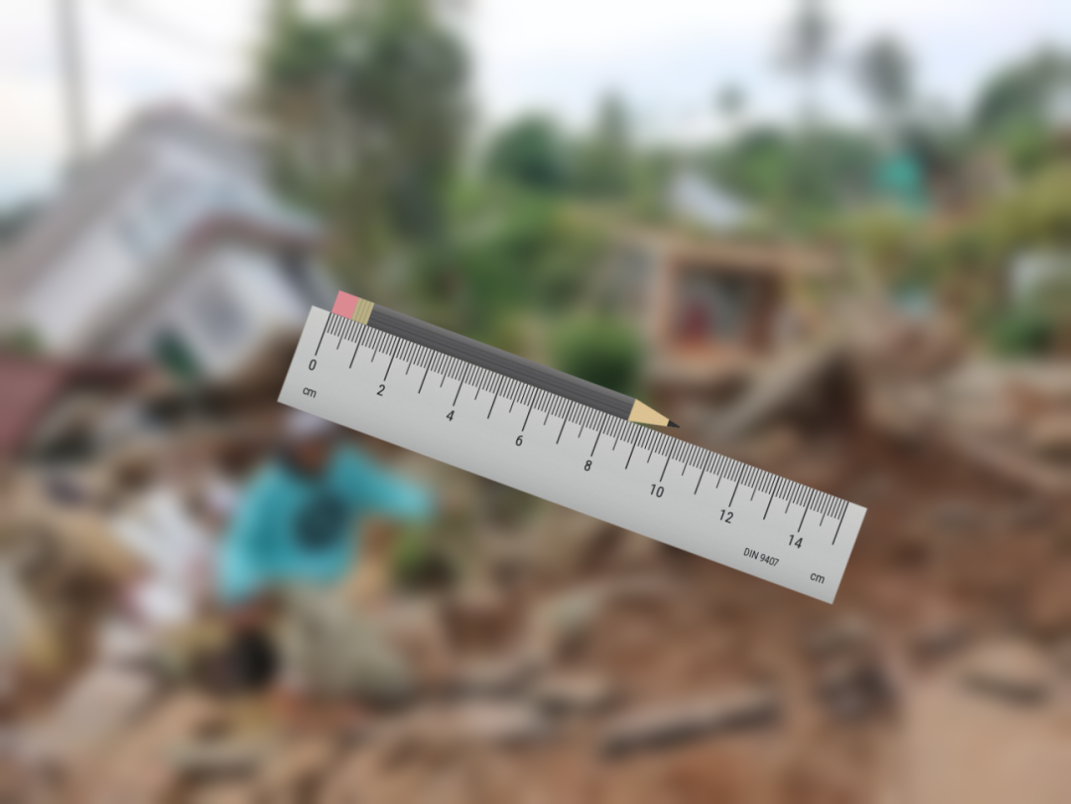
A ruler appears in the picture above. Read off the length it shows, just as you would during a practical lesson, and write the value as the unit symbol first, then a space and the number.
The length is cm 10
